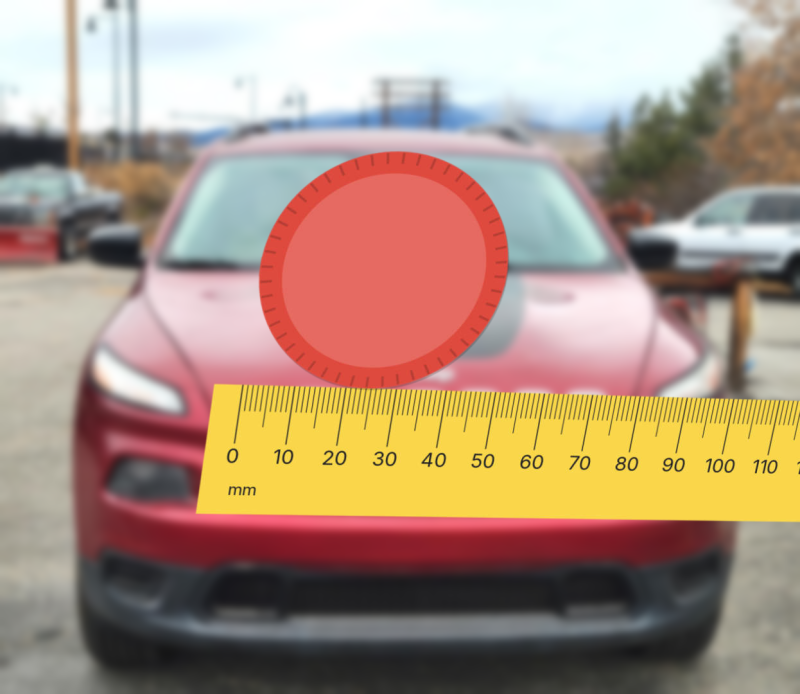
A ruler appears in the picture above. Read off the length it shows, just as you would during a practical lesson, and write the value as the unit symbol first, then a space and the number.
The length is mm 48
